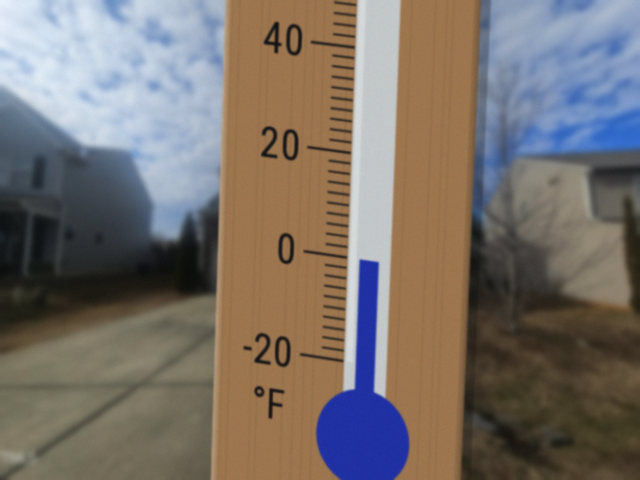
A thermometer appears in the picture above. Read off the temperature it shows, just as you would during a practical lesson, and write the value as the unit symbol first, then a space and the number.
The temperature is °F 0
